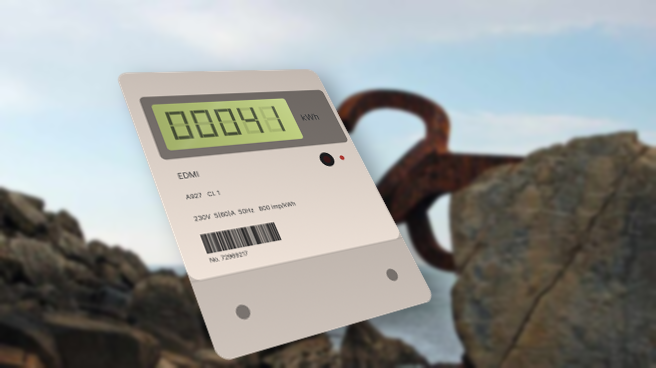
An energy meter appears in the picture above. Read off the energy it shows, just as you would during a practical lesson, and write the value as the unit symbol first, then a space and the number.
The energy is kWh 41
